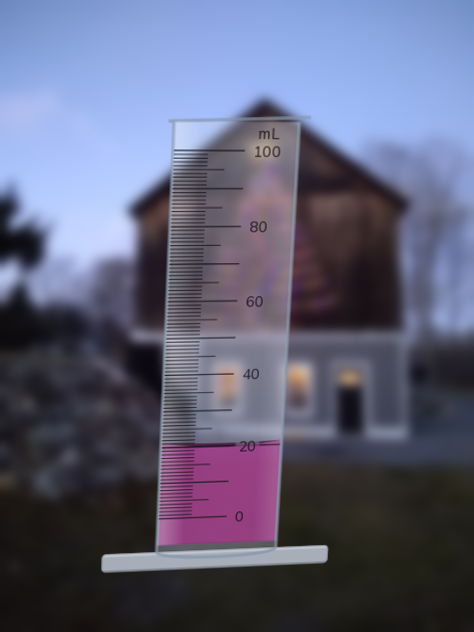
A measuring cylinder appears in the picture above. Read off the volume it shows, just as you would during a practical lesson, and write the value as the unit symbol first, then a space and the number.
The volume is mL 20
